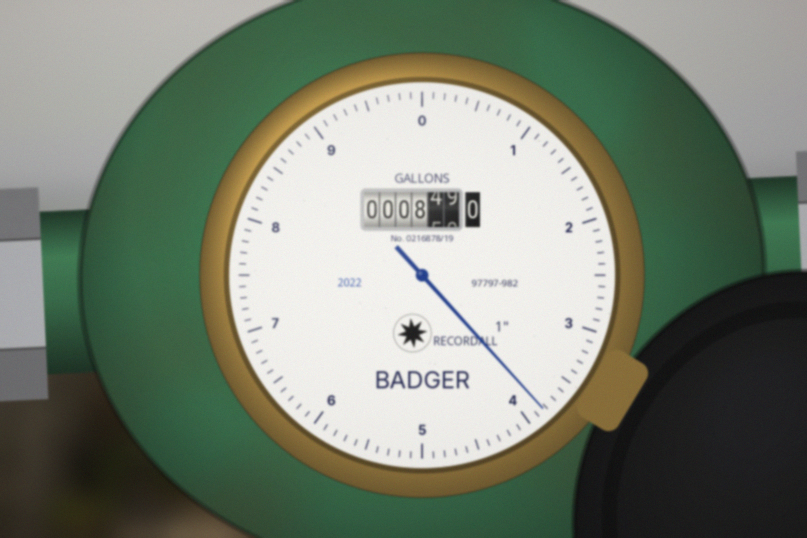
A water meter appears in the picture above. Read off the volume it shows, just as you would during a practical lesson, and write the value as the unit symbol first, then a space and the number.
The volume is gal 8493.8
